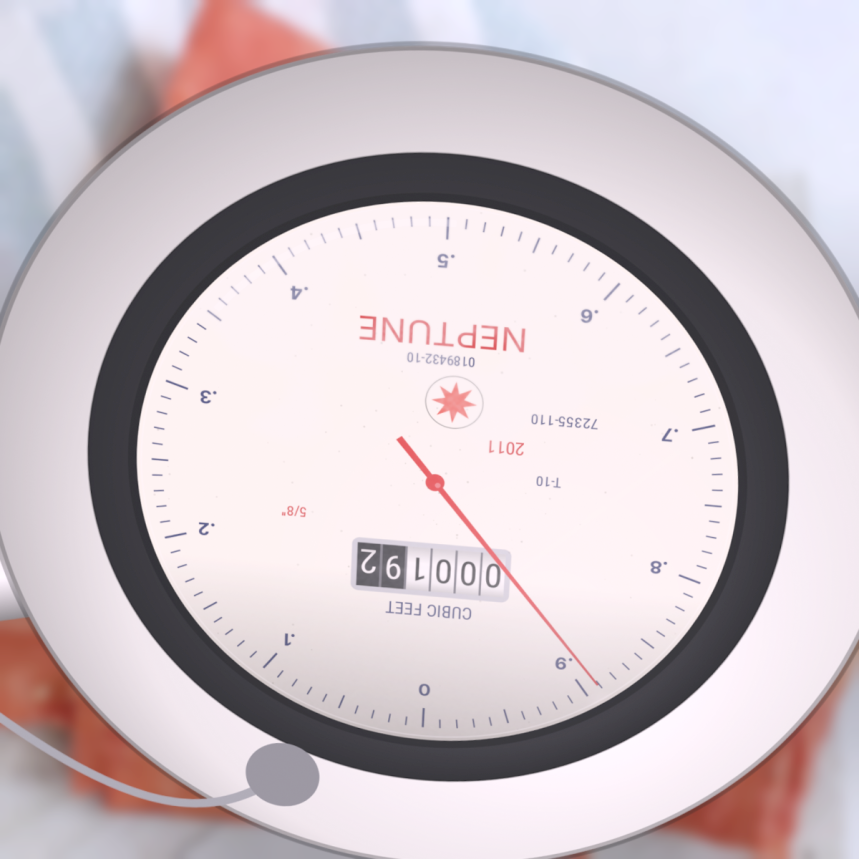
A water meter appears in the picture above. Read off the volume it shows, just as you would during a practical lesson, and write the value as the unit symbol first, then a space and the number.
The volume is ft³ 191.89
